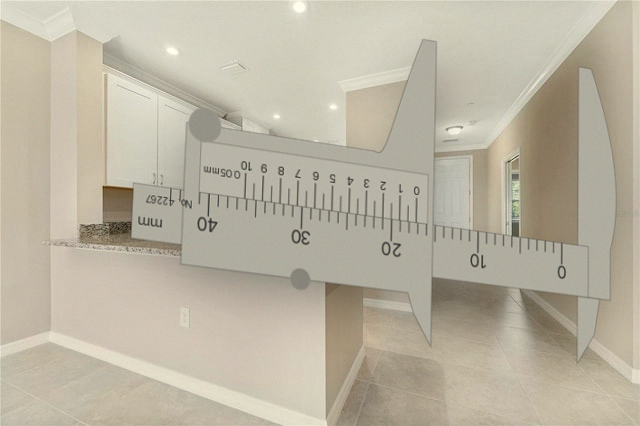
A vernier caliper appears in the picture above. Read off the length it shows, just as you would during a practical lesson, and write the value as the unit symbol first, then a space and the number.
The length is mm 17.2
